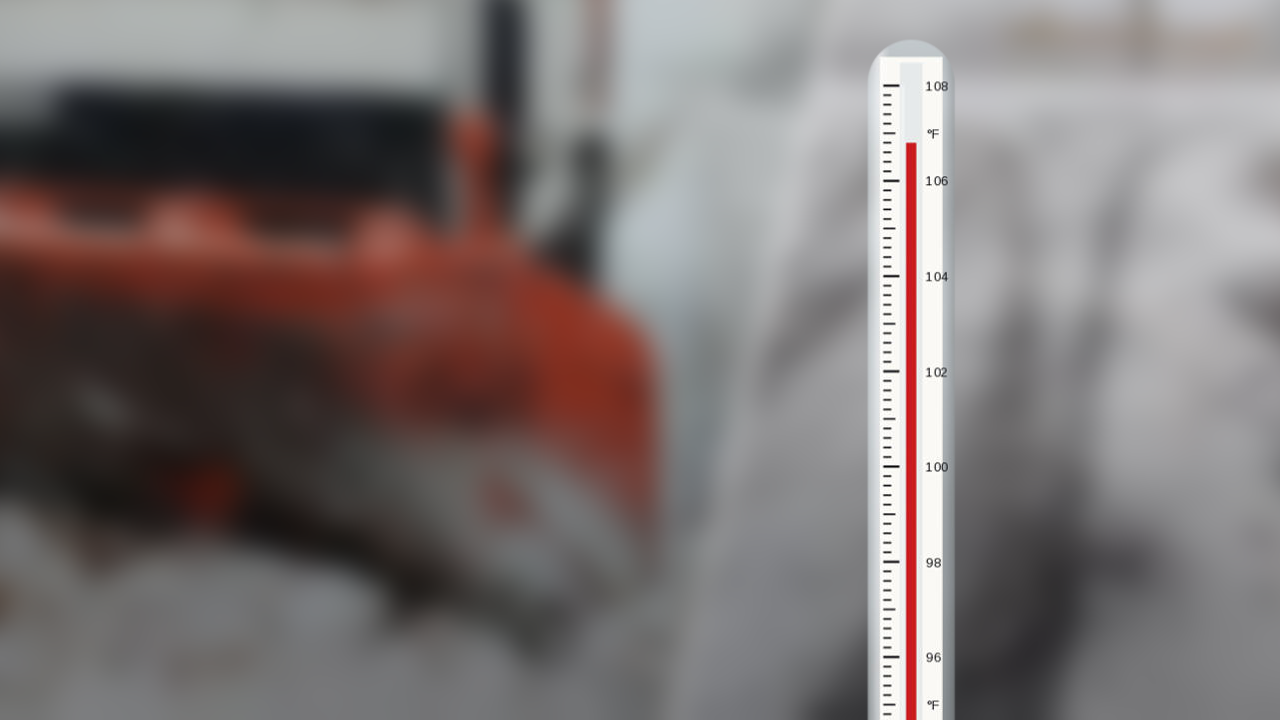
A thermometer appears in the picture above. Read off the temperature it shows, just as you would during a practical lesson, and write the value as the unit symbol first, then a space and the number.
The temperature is °F 106.8
